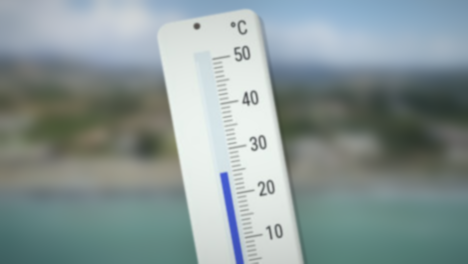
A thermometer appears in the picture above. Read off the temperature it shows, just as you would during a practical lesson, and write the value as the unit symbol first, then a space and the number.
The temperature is °C 25
